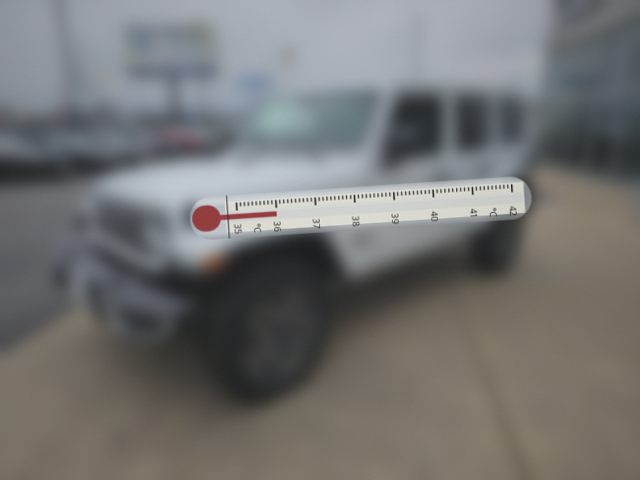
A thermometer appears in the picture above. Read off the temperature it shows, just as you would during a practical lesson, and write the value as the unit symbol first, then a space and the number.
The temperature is °C 36
